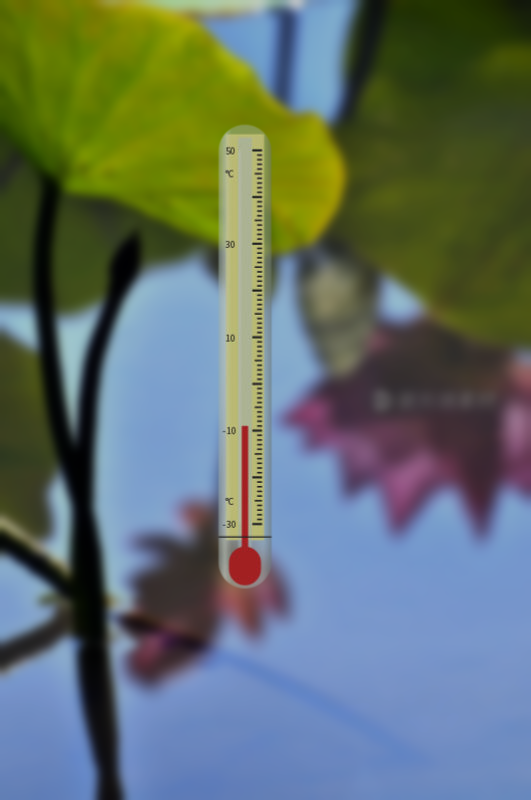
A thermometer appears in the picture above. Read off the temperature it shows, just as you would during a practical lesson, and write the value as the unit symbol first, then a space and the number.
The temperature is °C -9
